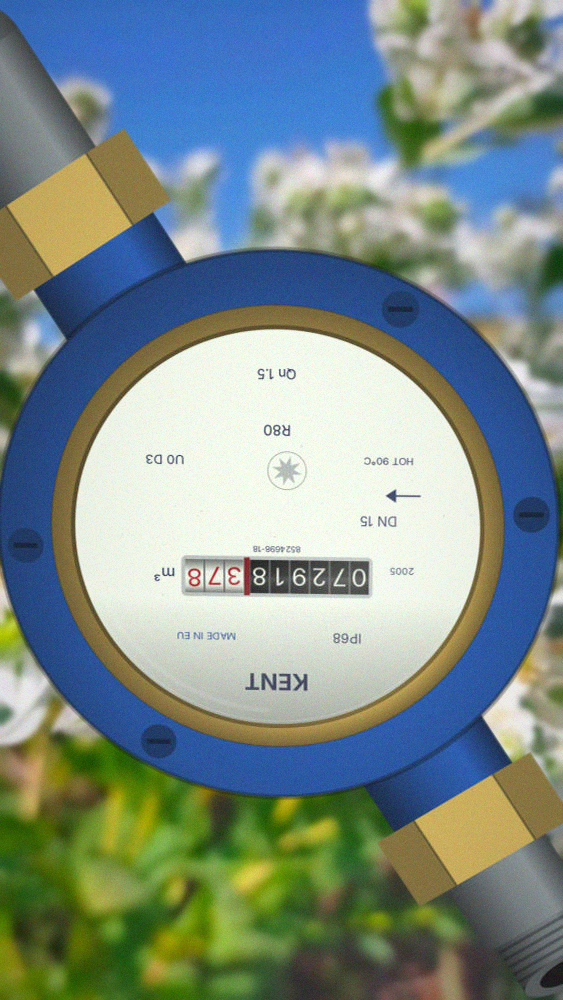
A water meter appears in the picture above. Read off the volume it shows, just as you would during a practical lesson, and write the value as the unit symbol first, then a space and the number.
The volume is m³ 72918.378
